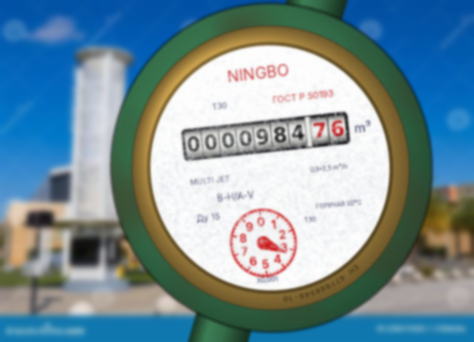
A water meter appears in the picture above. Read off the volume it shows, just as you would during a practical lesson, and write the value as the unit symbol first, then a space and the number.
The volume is m³ 984.763
